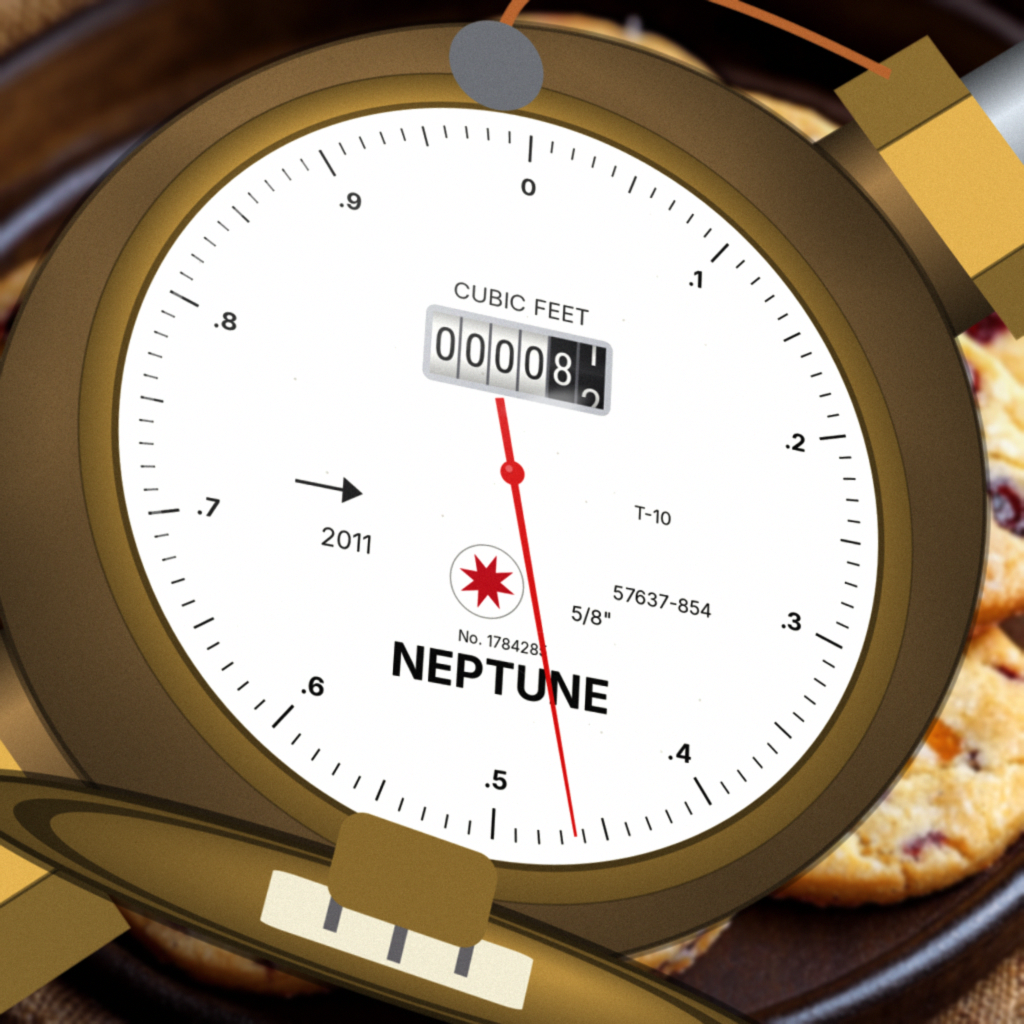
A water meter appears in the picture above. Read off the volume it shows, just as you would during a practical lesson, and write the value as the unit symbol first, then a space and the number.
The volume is ft³ 81.46
